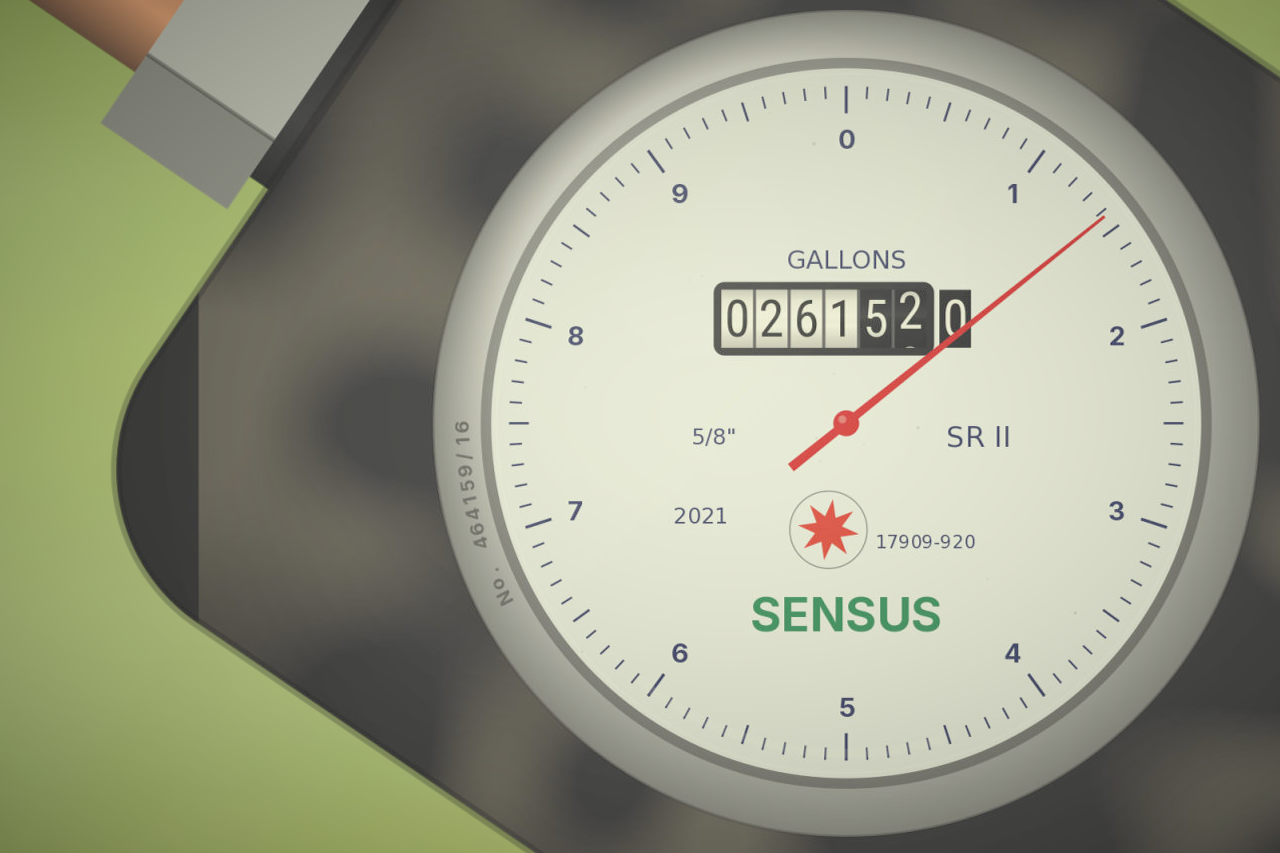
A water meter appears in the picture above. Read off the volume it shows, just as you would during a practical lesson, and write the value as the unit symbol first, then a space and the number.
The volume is gal 261521.4
